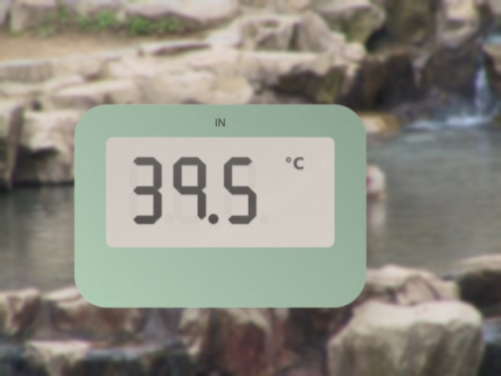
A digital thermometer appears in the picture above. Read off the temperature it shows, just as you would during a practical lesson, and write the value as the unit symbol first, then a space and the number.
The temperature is °C 39.5
